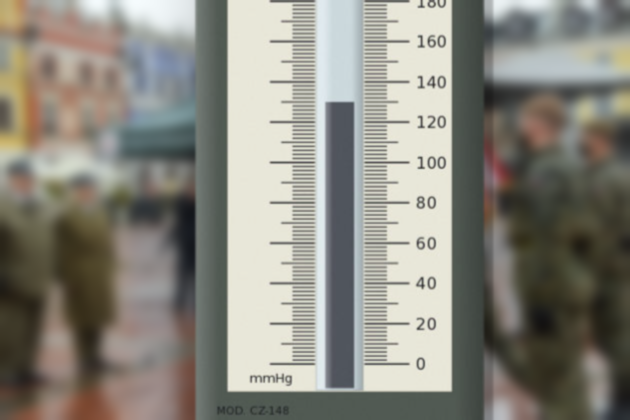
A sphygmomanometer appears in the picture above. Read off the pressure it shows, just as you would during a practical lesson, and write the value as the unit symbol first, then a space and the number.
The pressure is mmHg 130
